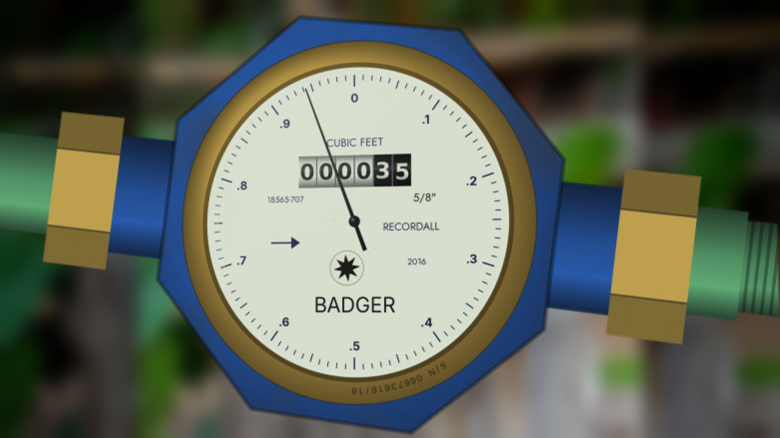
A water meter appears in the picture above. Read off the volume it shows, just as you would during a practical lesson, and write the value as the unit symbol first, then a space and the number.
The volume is ft³ 34.94
